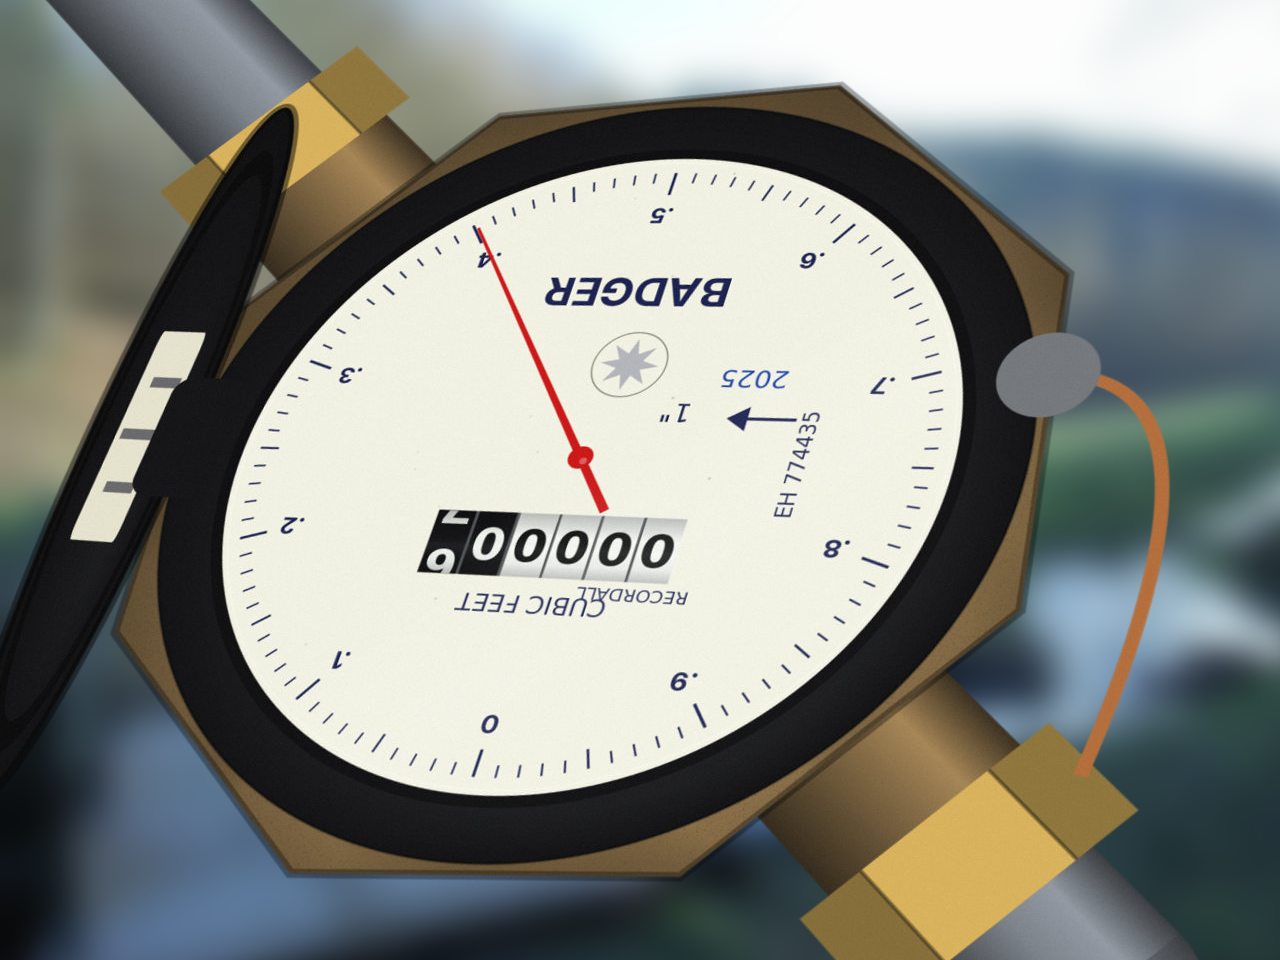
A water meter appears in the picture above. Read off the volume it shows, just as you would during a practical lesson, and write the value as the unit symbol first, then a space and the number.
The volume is ft³ 6.40
